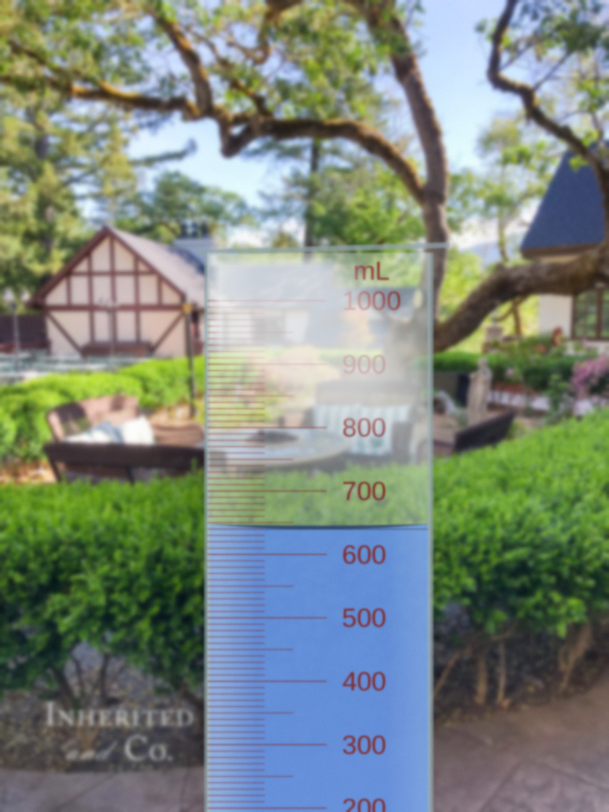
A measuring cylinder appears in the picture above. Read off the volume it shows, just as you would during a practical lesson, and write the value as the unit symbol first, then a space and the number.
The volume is mL 640
